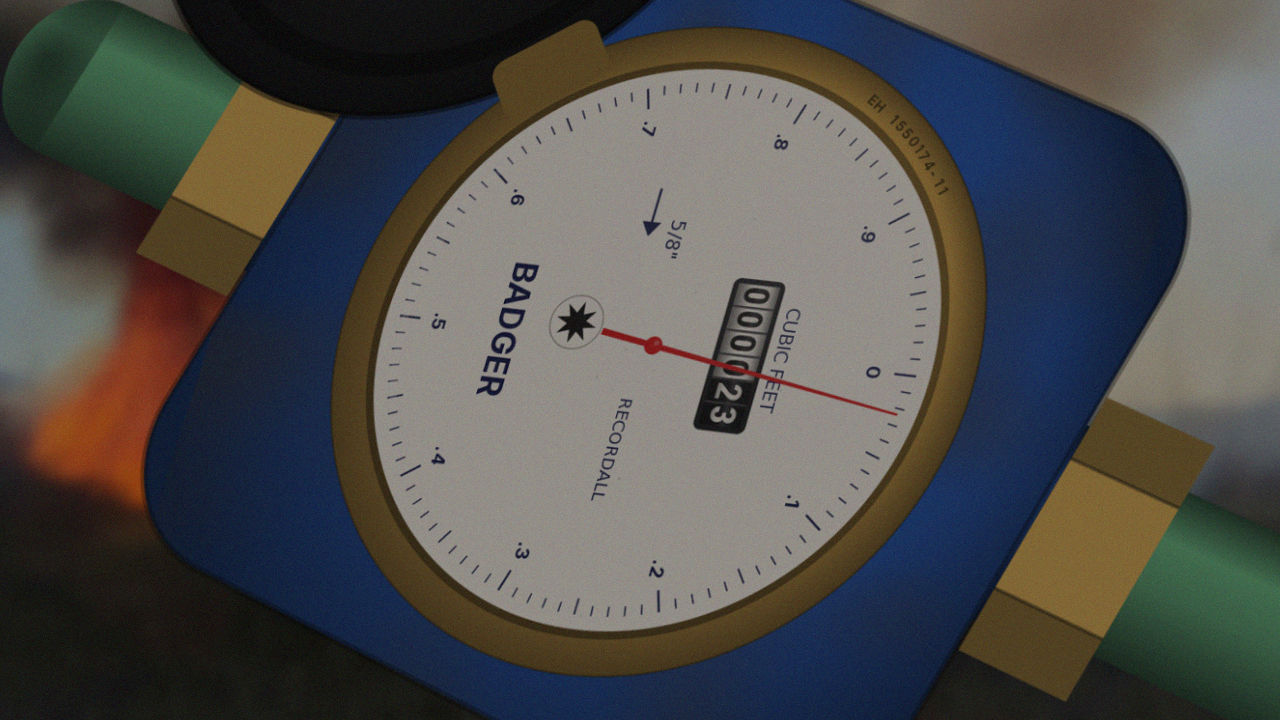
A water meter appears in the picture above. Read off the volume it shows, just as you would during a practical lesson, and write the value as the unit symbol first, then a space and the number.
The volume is ft³ 23.02
